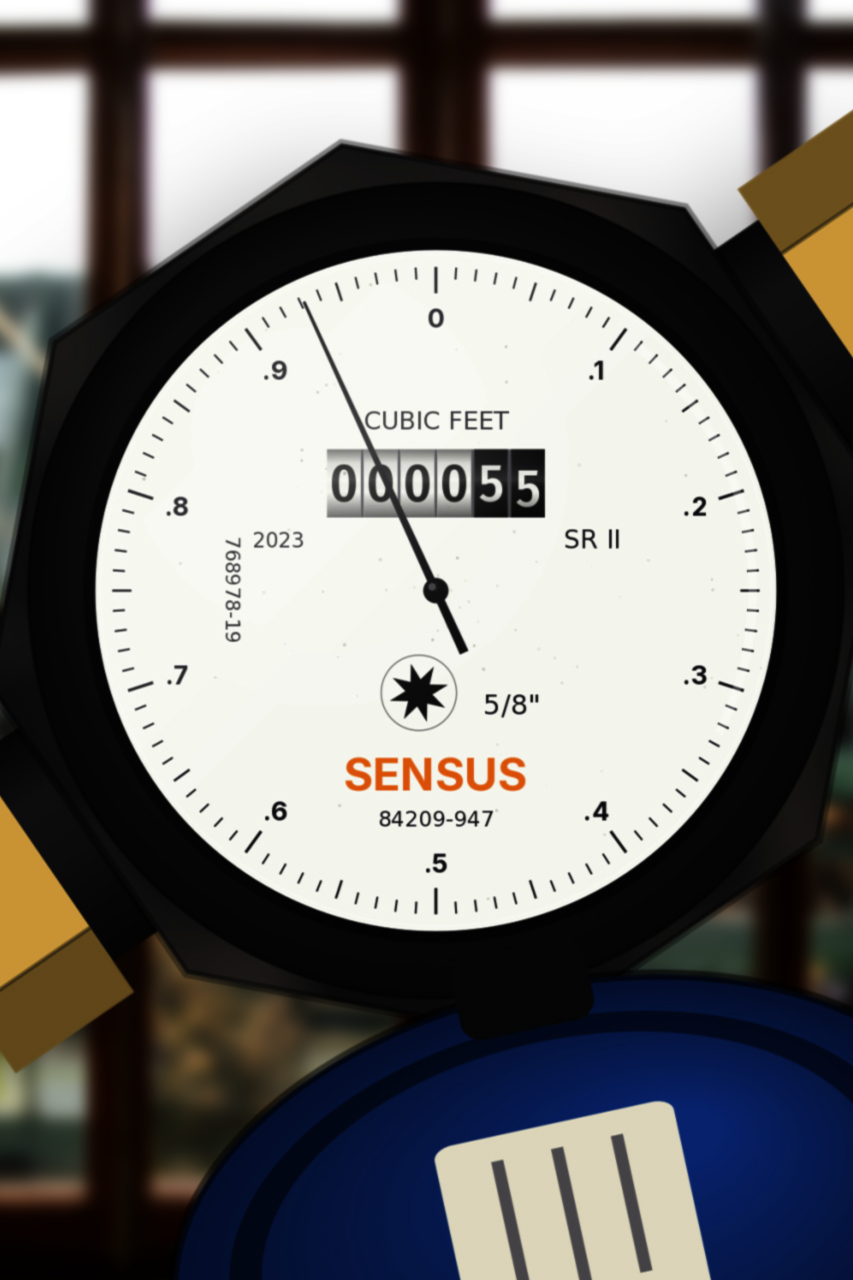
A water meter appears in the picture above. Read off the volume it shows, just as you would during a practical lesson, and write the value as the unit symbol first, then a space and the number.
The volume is ft³ 54.93
